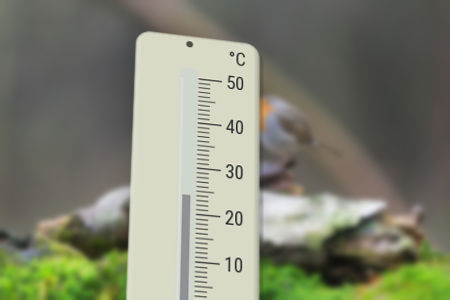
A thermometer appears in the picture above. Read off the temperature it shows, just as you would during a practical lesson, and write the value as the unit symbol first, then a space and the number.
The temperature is °C 24
